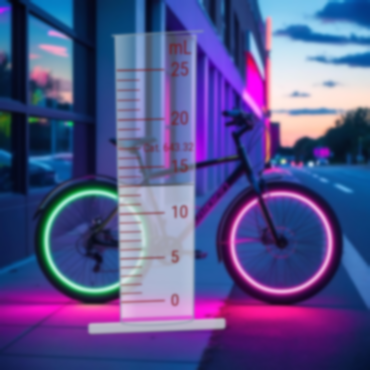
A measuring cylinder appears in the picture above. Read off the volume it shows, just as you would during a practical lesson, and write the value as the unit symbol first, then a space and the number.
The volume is mL 13
